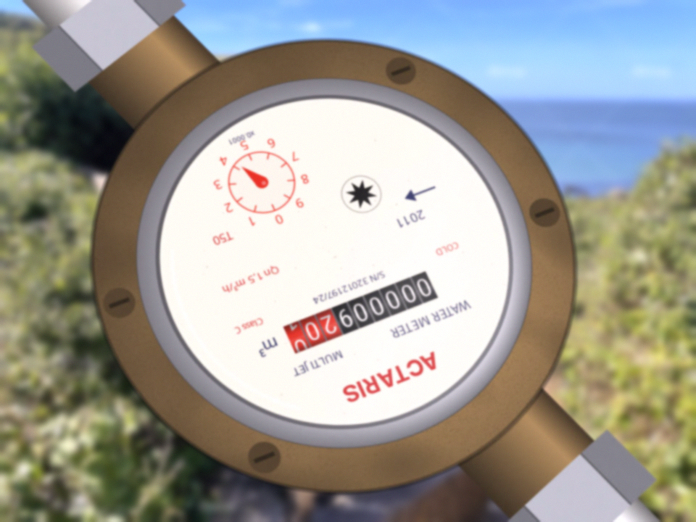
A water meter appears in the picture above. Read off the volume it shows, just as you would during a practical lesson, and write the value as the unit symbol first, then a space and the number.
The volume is m³ 9.2004
